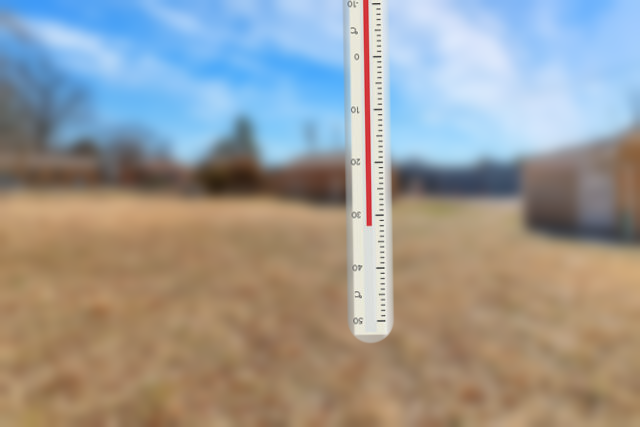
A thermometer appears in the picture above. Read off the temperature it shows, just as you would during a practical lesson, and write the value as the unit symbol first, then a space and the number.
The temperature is °C 32
